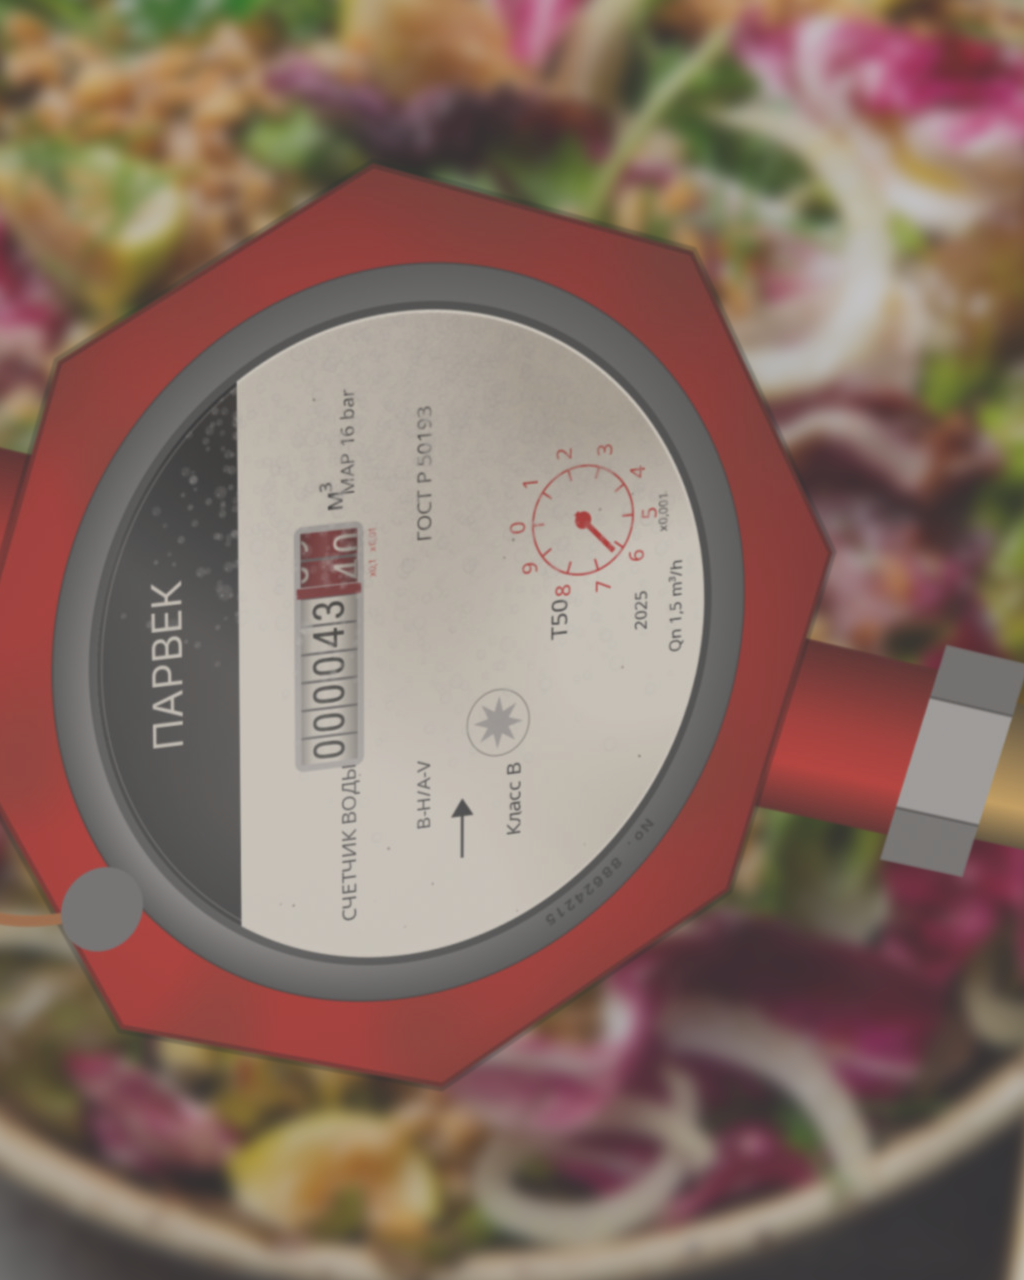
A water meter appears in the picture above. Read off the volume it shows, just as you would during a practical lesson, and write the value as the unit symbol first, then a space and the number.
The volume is m³ 43.396
